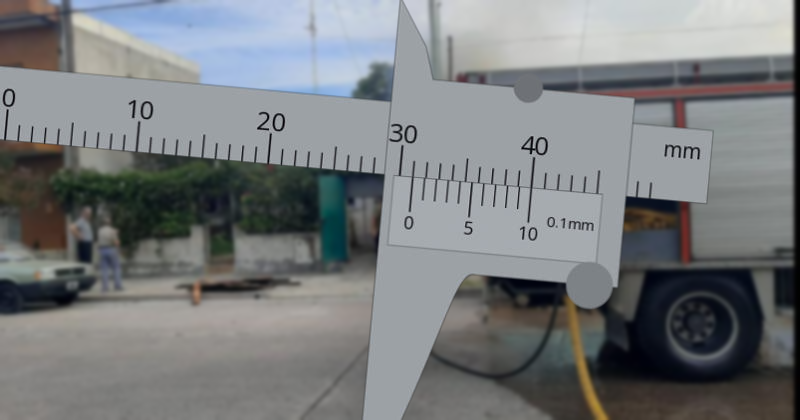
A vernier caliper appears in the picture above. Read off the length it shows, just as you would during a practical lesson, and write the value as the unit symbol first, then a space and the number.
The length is mm 31.0
